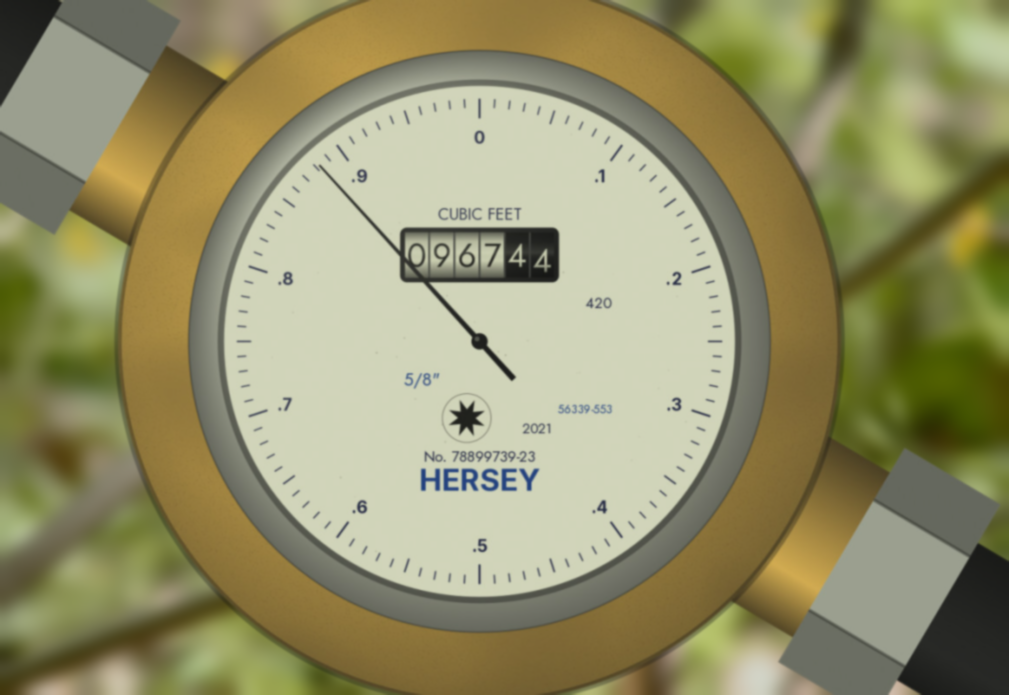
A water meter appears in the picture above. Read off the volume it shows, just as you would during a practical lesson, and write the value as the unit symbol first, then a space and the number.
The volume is ft³ 96743.88
